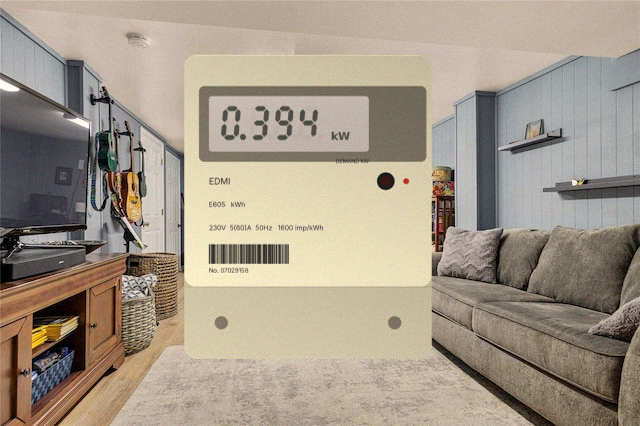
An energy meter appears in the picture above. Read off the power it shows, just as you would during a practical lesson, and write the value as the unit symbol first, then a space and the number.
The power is kW 0.394
